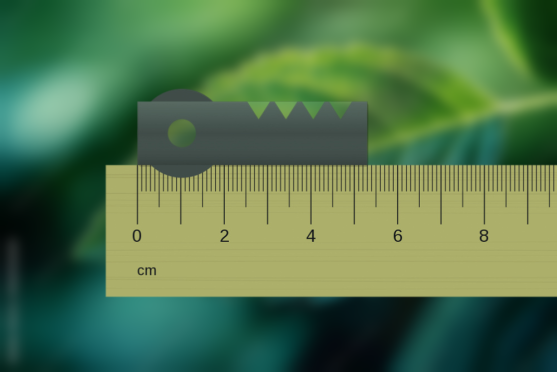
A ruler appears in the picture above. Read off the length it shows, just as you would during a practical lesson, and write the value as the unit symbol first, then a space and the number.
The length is cm 5.3
